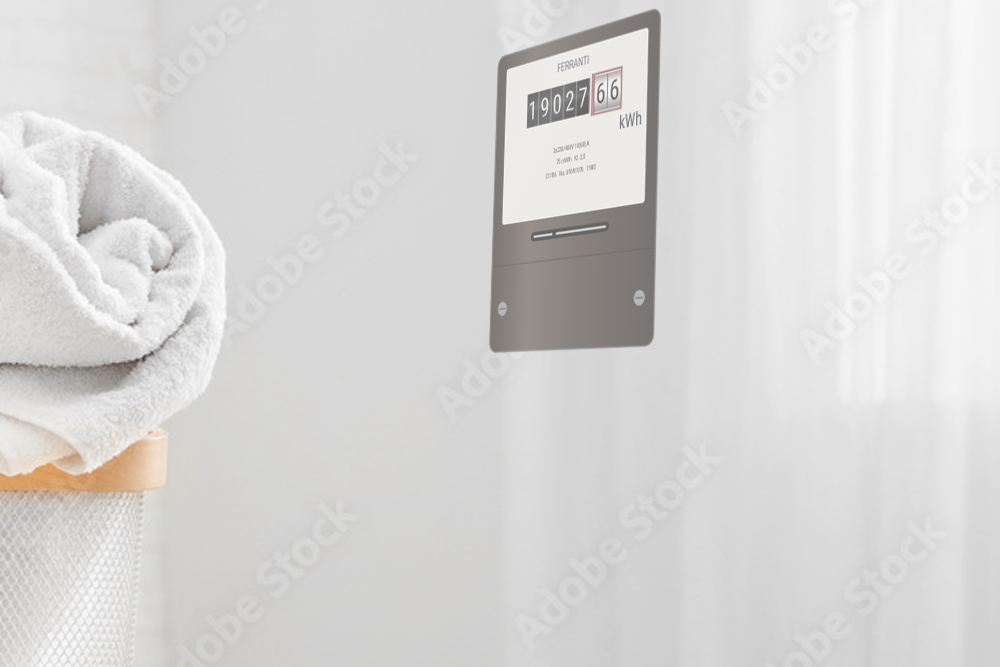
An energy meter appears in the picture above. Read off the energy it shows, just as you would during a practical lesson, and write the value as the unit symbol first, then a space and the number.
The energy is kWh 19027.66
